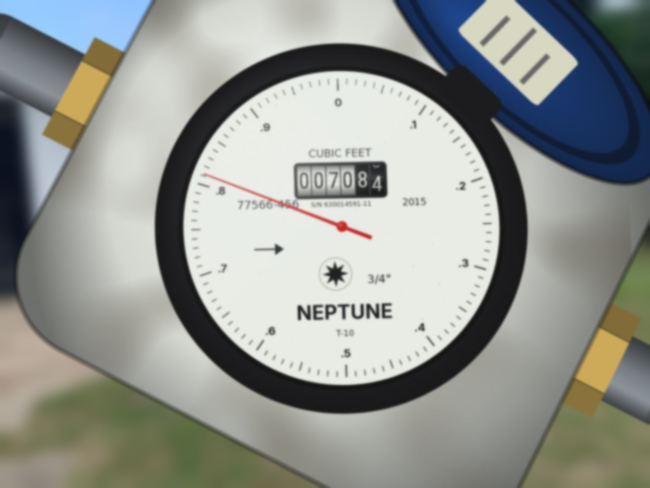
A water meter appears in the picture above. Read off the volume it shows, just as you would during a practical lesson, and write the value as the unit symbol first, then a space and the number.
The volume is ft³ 7083.81
